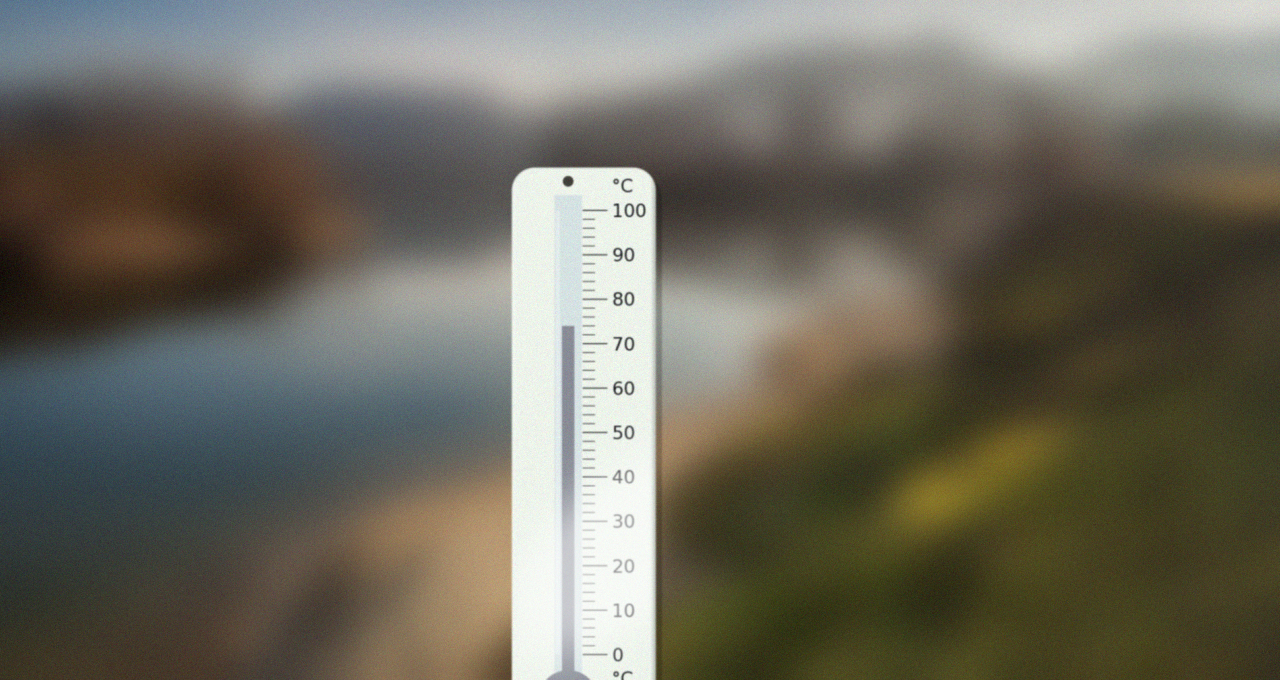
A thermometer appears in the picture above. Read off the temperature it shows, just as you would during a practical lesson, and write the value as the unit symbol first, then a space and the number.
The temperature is °C 74
